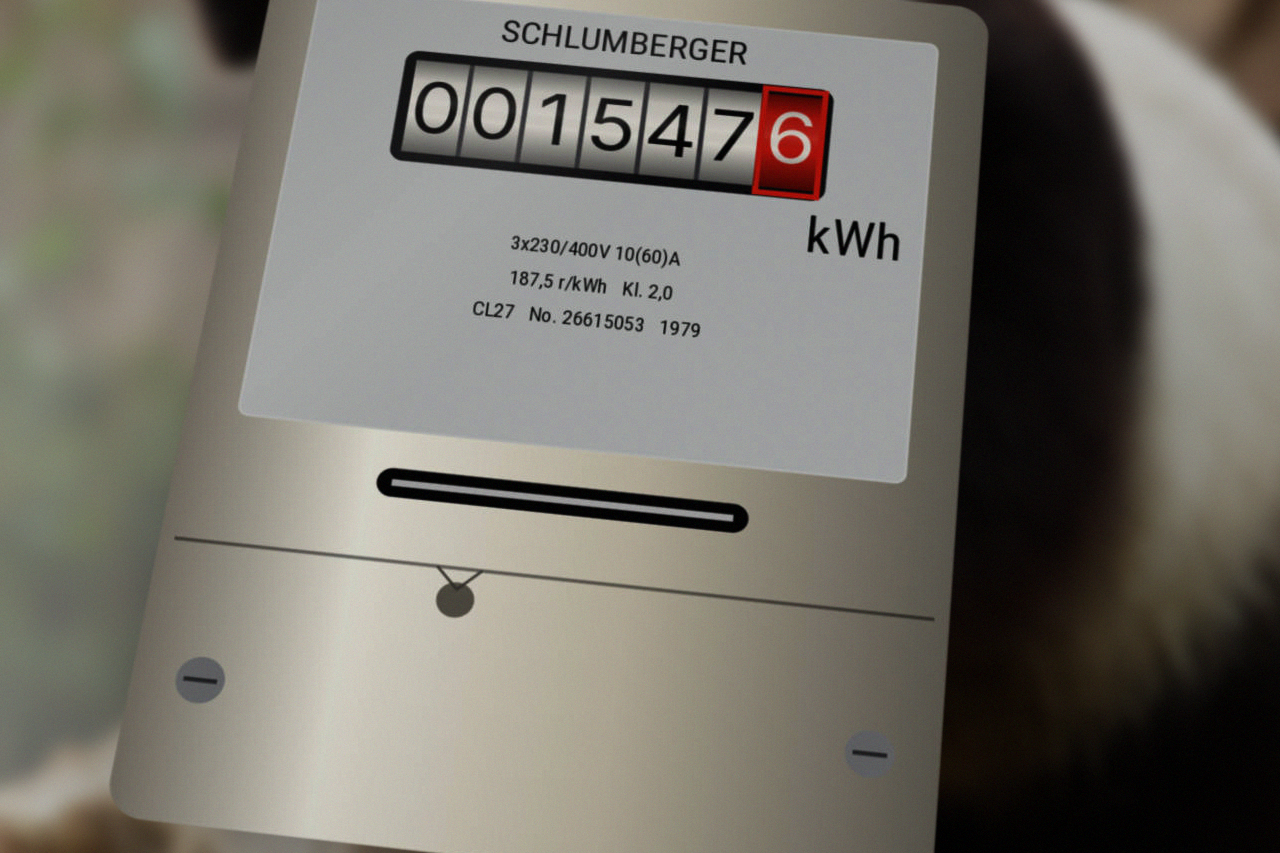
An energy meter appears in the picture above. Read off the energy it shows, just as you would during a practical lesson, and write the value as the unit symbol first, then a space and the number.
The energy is kWh 1547.6
